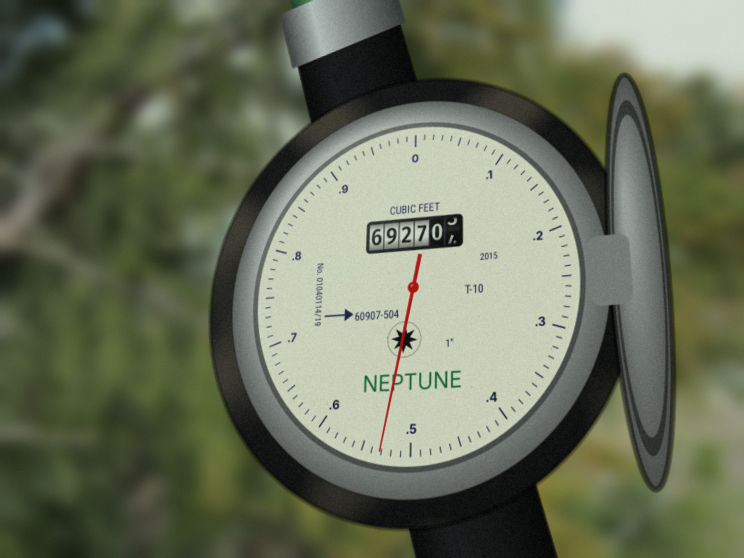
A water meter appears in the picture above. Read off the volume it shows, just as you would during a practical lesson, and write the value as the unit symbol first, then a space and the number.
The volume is ft³ 692703.53
